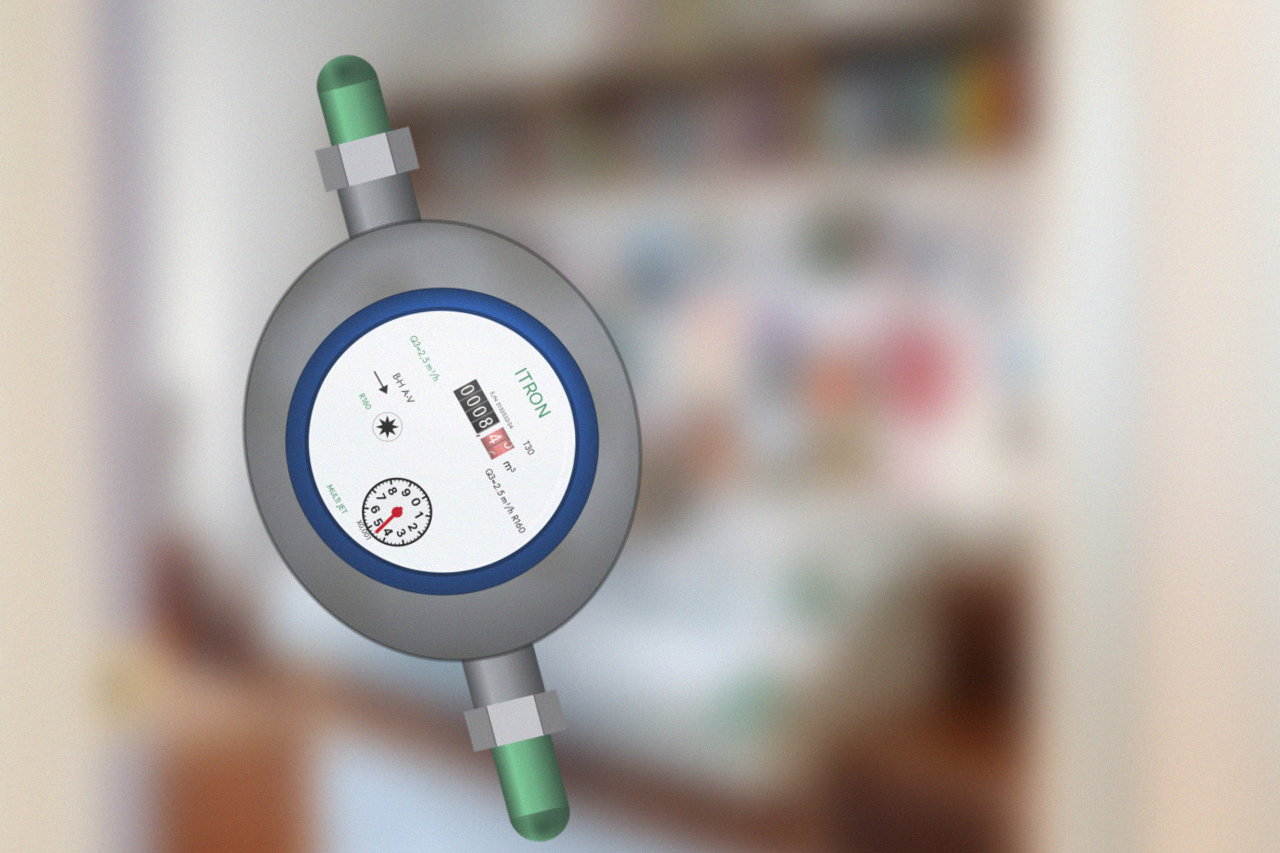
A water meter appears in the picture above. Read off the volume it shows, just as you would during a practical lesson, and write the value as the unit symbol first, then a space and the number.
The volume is m³ 8.454
